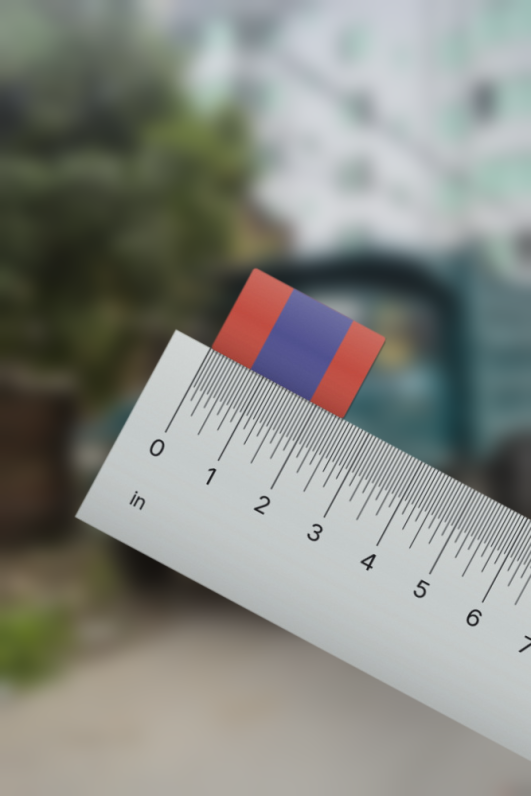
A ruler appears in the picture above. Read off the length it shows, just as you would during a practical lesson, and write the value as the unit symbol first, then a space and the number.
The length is in 2.5
